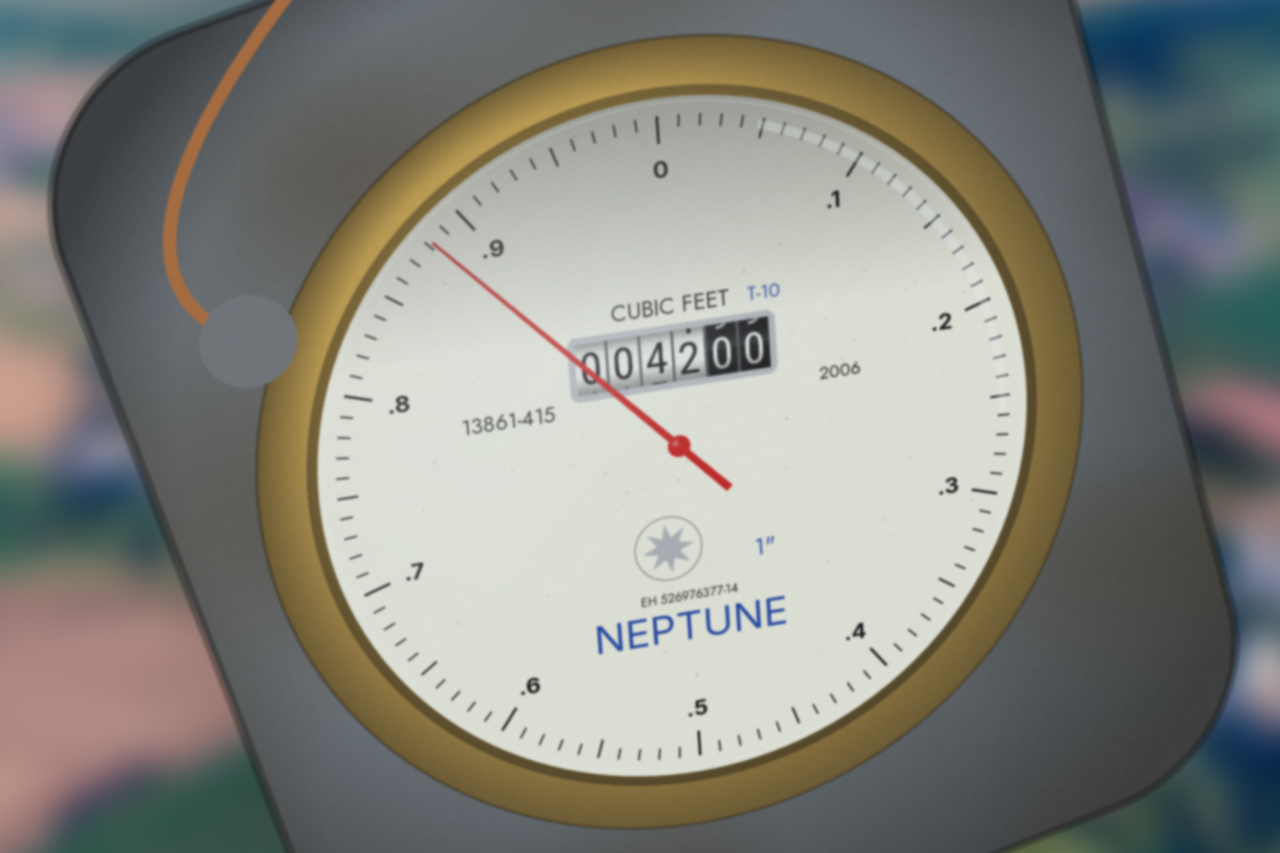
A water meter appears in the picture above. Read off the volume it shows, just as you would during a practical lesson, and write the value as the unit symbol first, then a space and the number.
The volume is ft³ 4199.88
